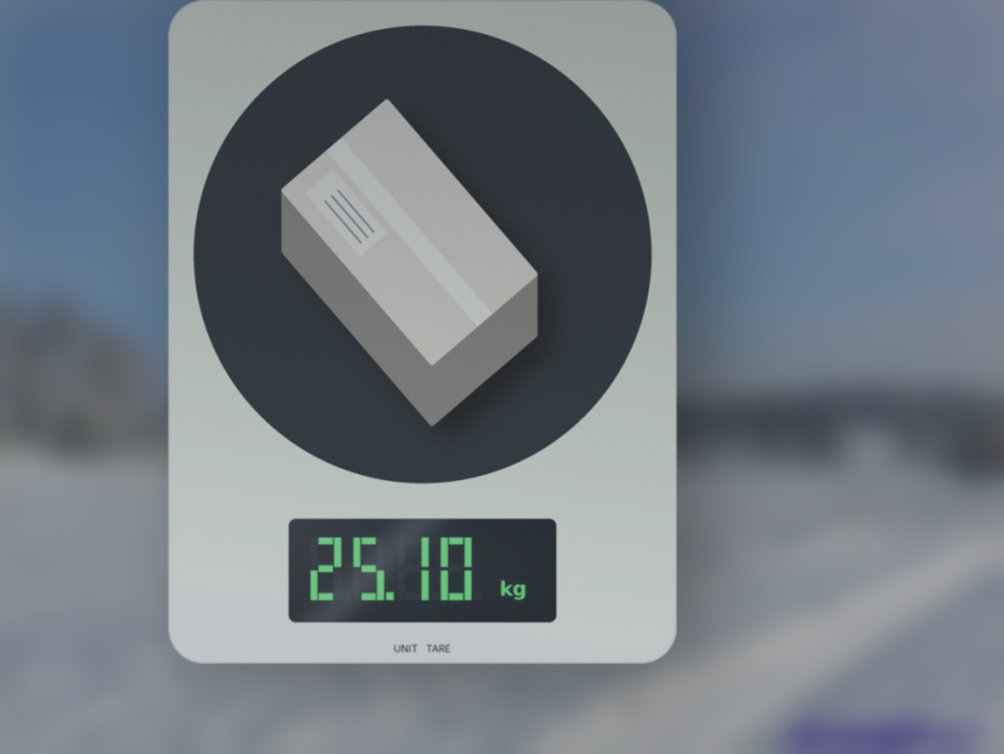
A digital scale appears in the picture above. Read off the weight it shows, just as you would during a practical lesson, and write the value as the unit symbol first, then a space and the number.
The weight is kg 25.10
